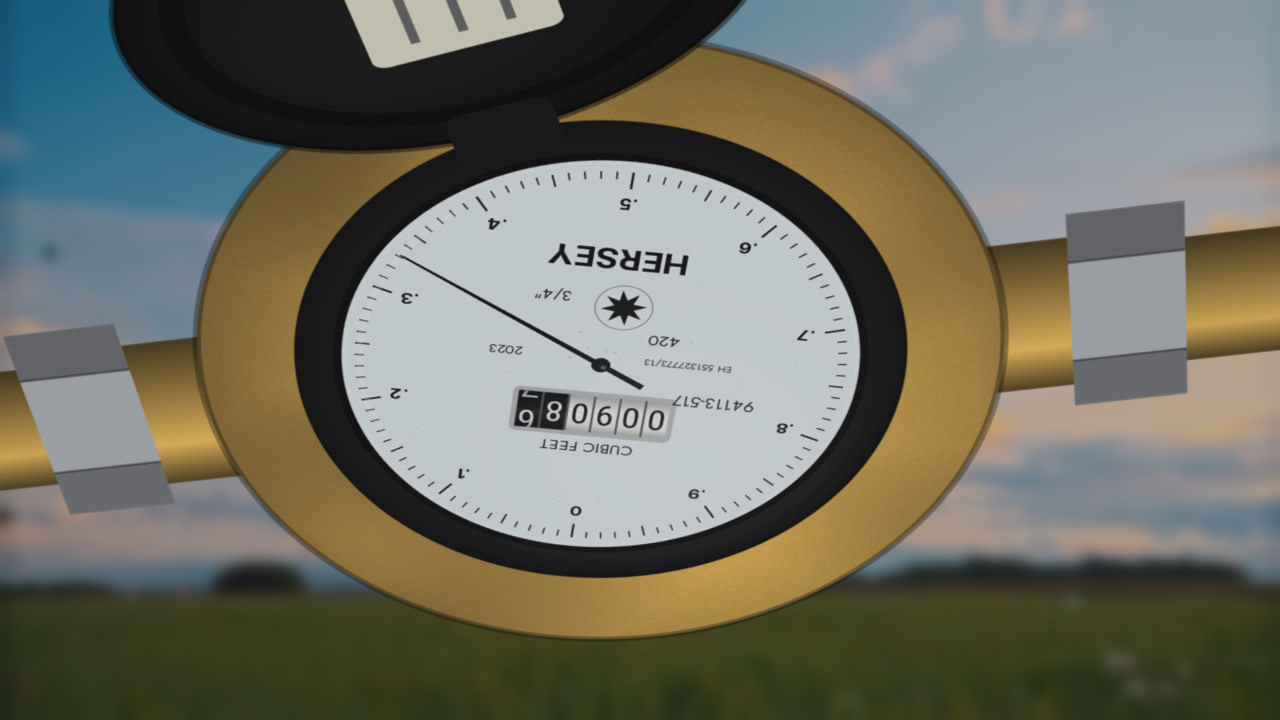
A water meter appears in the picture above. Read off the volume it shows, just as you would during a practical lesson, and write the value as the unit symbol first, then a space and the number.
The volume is ft³ 9086.33
